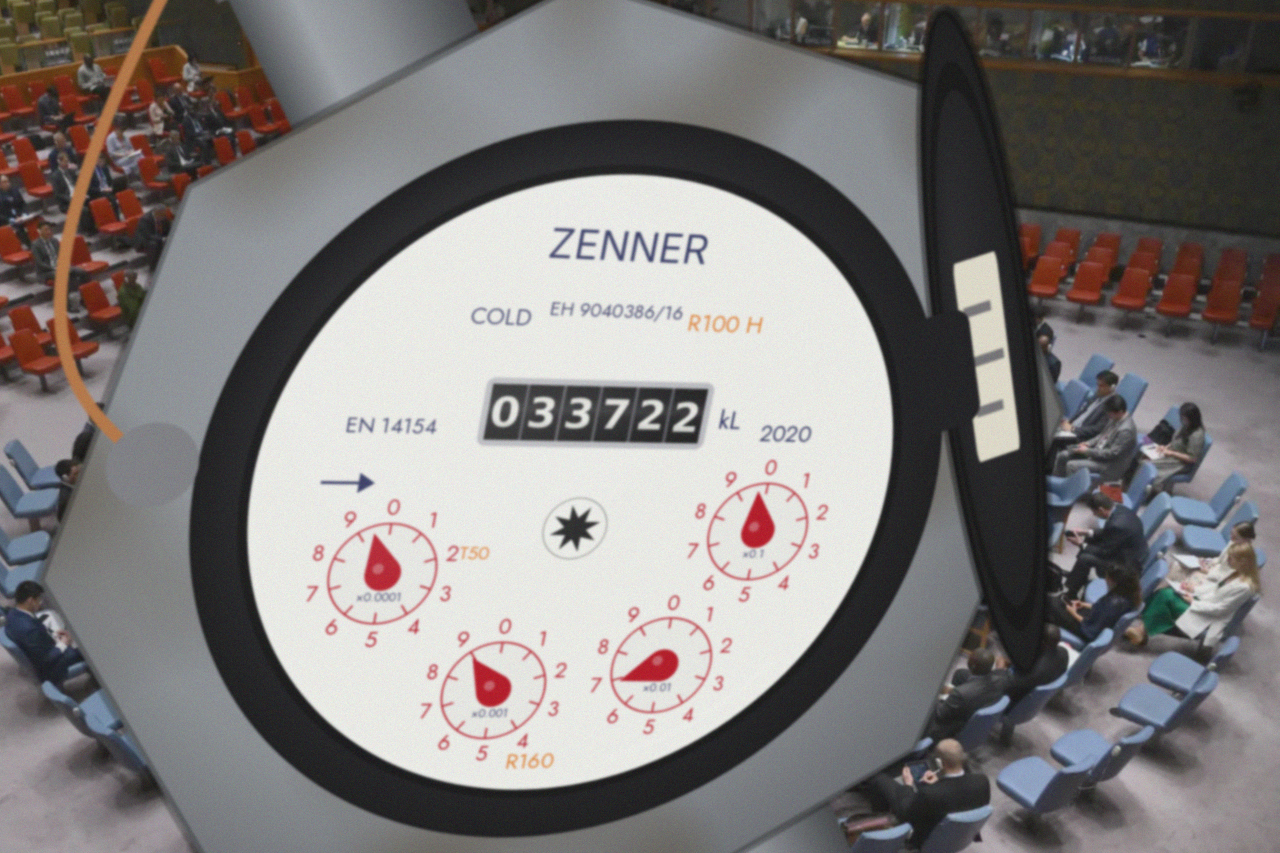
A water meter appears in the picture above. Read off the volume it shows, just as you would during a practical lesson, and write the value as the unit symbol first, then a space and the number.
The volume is kL 33721.9689
